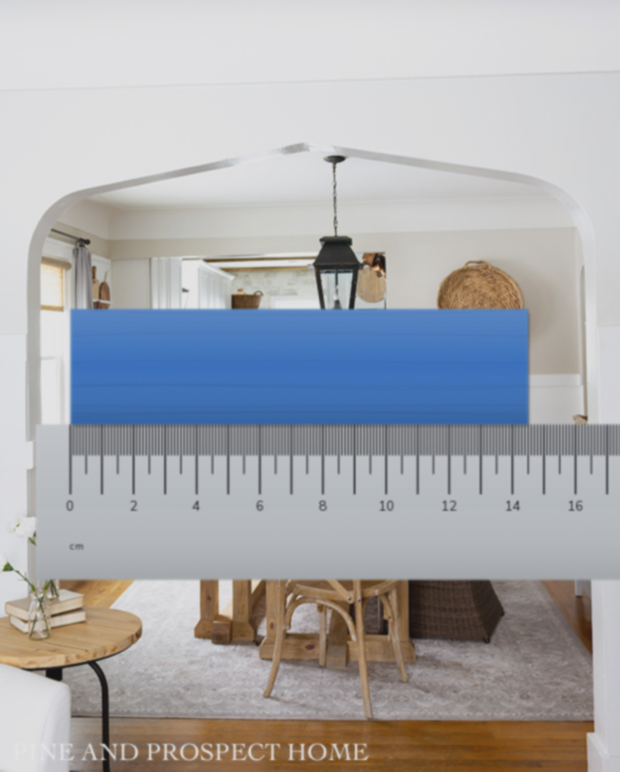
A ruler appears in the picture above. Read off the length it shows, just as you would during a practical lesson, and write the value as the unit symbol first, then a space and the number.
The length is cm 14.5
